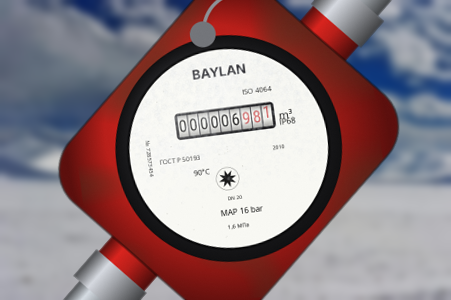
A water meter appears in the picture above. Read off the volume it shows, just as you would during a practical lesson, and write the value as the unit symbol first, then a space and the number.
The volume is m³ 6.981
